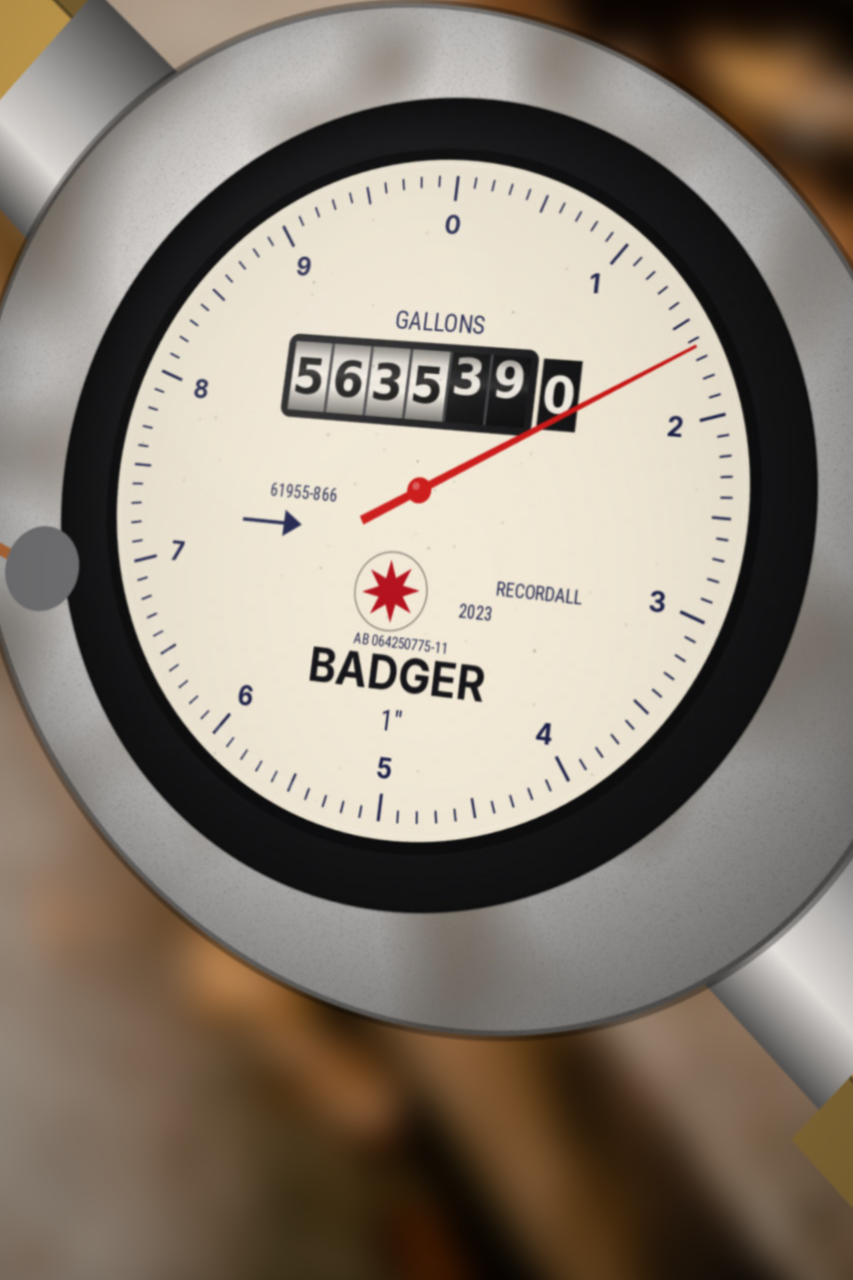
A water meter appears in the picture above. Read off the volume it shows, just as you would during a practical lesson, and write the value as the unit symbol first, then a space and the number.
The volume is gal 5635391.6
